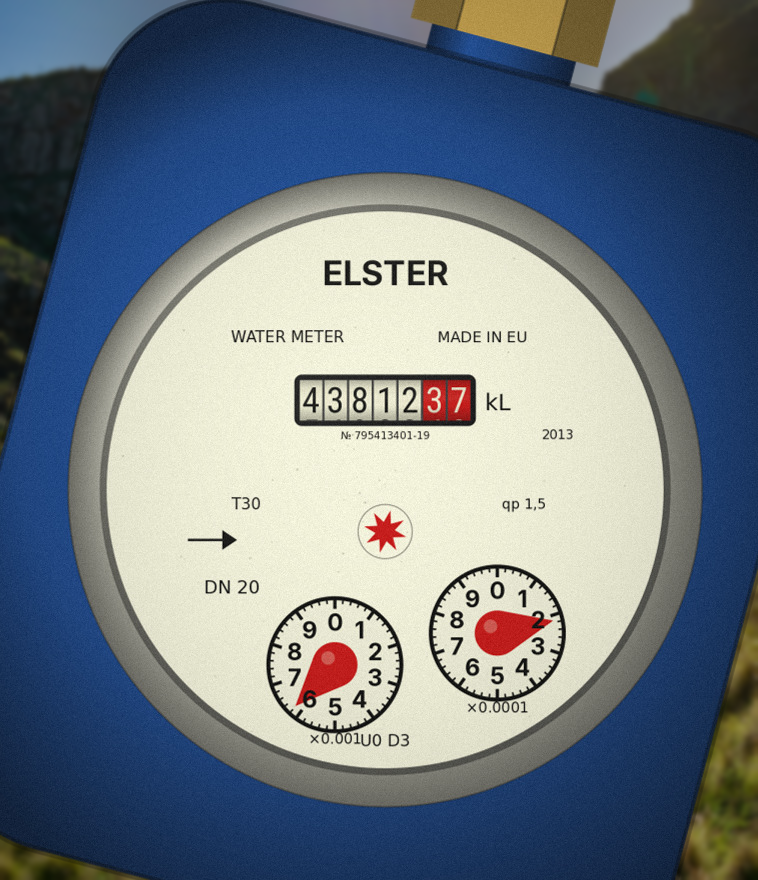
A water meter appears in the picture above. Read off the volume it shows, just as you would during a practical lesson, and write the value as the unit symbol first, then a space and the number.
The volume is kL 43812.3762
